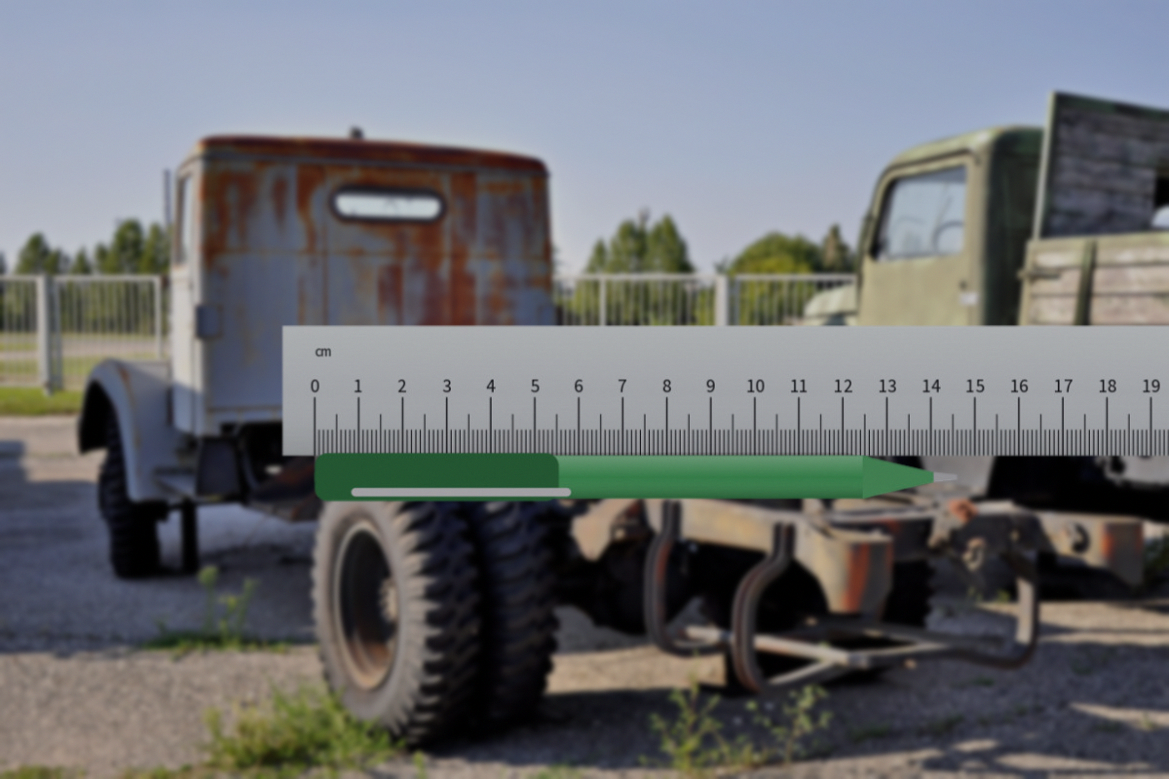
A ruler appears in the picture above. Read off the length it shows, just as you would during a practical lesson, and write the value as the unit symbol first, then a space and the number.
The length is cm 14.6
